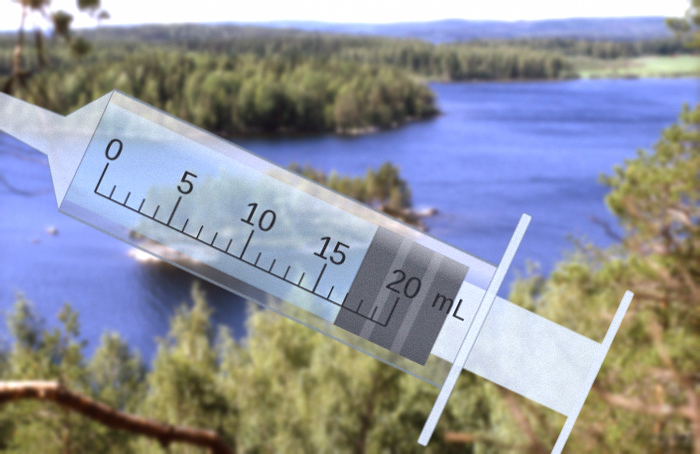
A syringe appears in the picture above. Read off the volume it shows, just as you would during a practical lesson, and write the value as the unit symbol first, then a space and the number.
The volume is mL 17
